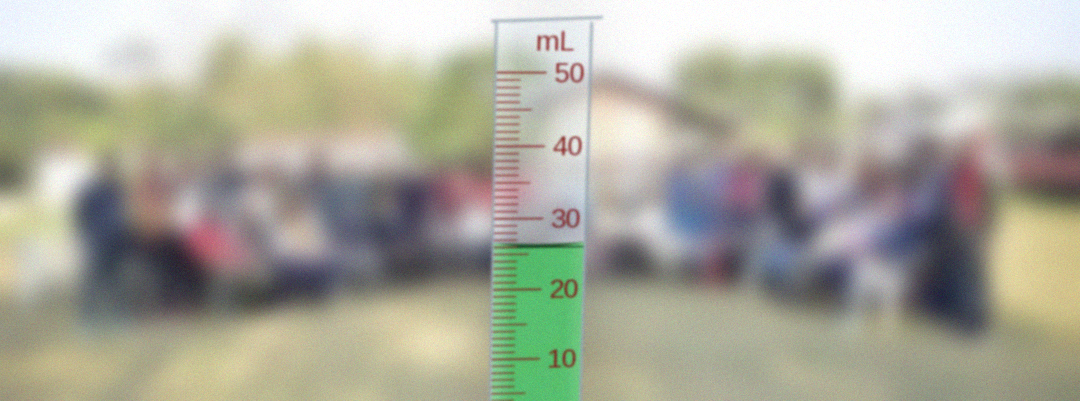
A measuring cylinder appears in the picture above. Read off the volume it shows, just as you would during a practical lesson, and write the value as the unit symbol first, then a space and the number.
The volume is mL 26
